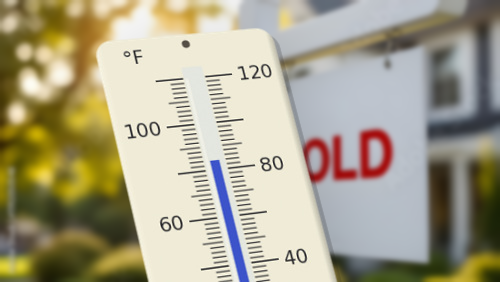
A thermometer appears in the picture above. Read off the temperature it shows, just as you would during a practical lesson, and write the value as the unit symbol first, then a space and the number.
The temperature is °F 84
